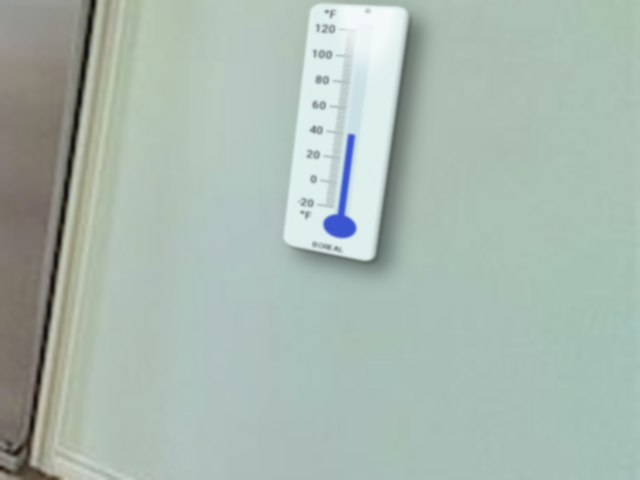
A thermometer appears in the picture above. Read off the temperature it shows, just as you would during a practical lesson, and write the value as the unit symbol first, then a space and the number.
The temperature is °F 40
